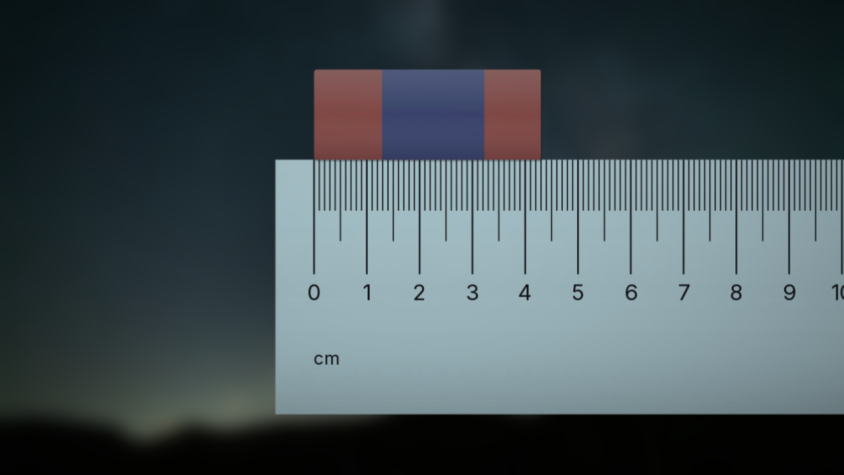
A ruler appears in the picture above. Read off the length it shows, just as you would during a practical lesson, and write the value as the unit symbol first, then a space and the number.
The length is cm 4.3
